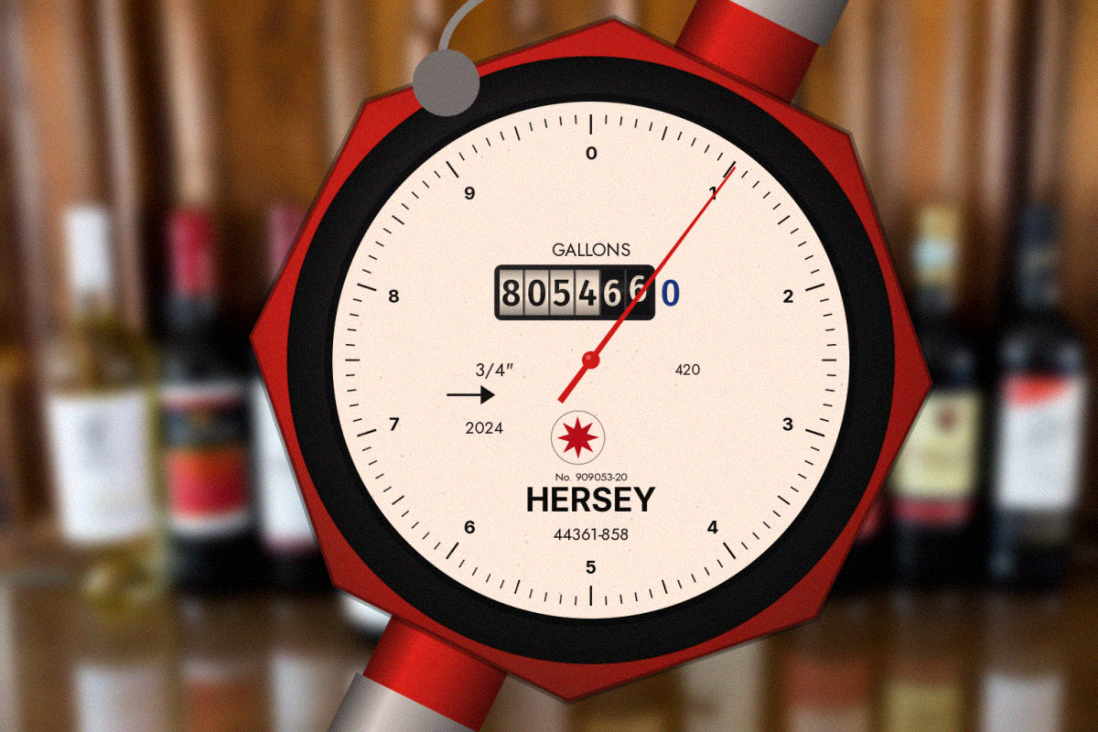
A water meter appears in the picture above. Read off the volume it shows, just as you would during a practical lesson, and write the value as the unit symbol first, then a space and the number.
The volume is gal 8054661.0
